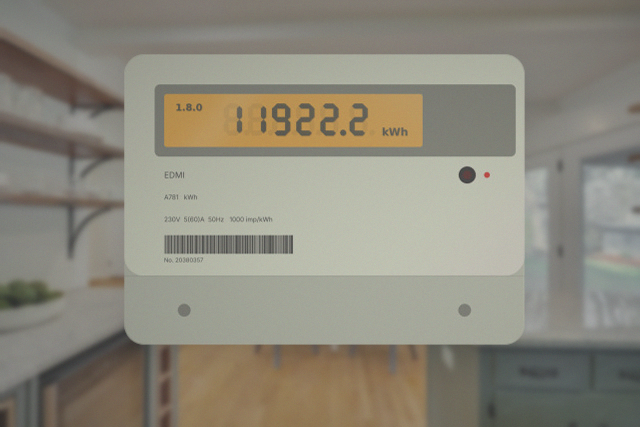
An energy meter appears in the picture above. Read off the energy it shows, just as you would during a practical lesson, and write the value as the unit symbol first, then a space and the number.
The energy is kWh 11922.2
